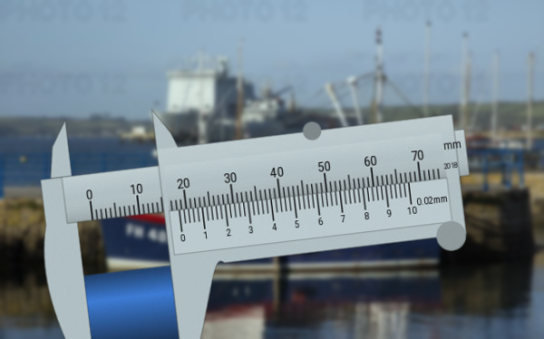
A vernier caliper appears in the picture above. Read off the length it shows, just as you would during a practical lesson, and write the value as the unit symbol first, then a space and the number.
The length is mm 18.5
